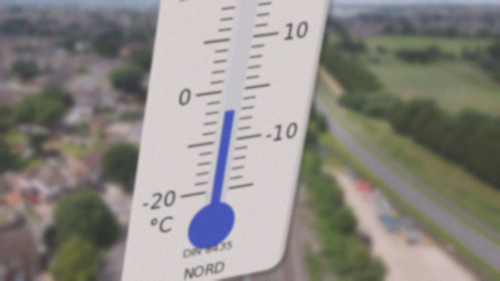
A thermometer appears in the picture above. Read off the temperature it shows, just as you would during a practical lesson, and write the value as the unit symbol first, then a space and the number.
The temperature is °C -4
